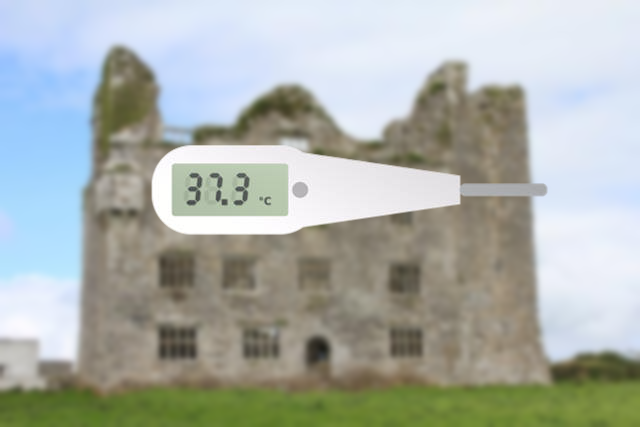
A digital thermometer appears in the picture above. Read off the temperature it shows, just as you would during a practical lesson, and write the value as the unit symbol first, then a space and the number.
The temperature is °C 37.3
